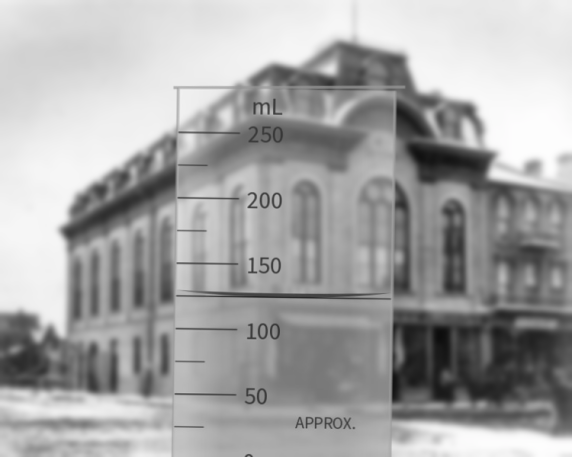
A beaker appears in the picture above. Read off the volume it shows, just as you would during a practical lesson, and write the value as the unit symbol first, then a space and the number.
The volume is mL 125
